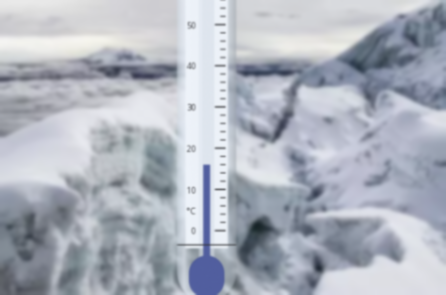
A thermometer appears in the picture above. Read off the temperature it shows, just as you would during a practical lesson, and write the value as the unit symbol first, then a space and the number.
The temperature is °C 16
